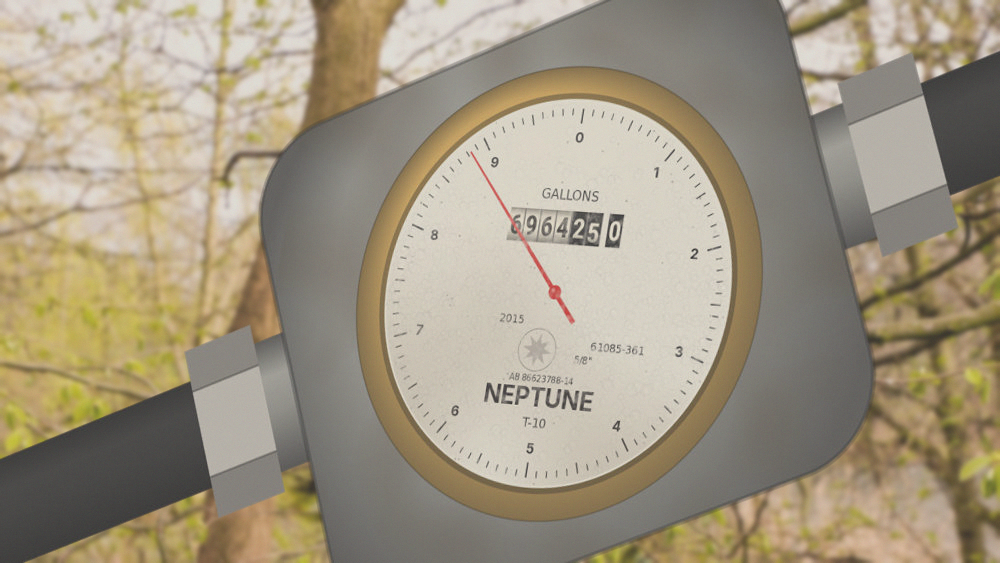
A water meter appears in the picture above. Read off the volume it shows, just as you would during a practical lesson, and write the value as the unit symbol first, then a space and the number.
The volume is gal 6964248.8
